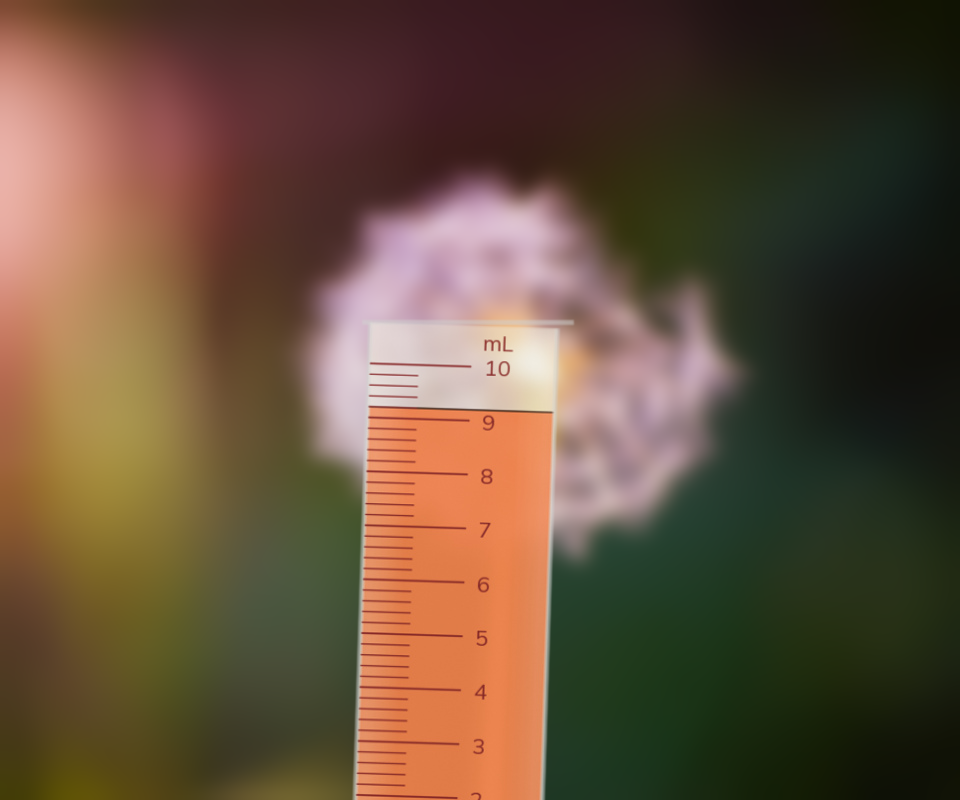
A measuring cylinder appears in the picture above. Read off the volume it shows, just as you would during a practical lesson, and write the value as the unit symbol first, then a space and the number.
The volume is mL 9.2
